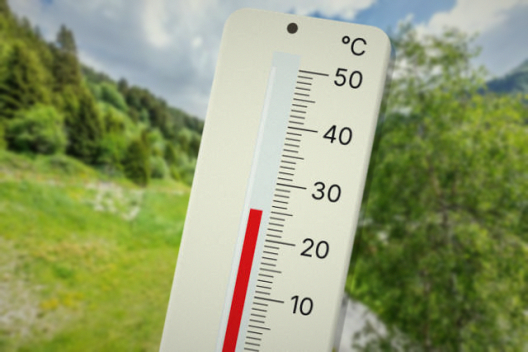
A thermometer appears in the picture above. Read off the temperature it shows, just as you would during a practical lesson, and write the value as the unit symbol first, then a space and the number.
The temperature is °C 25
